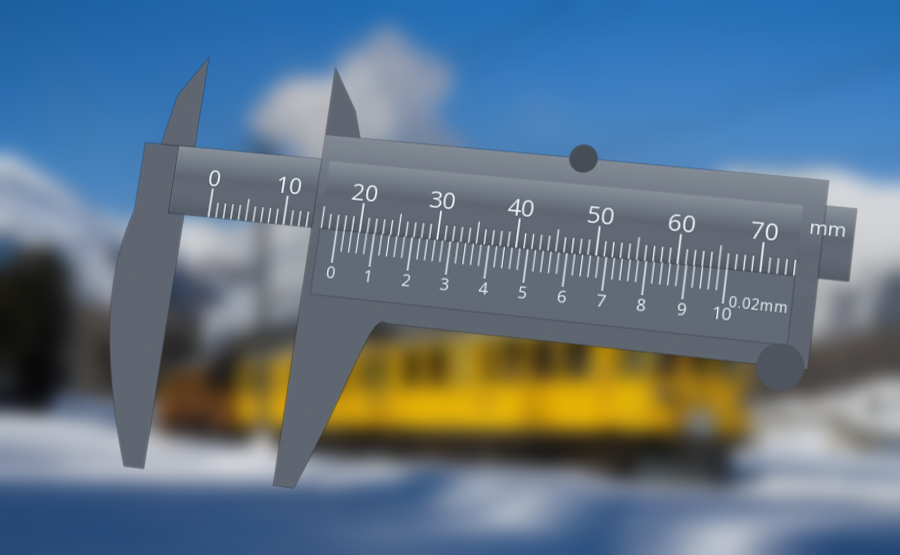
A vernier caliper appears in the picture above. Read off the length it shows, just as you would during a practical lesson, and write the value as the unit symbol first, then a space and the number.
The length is mm 17.0
